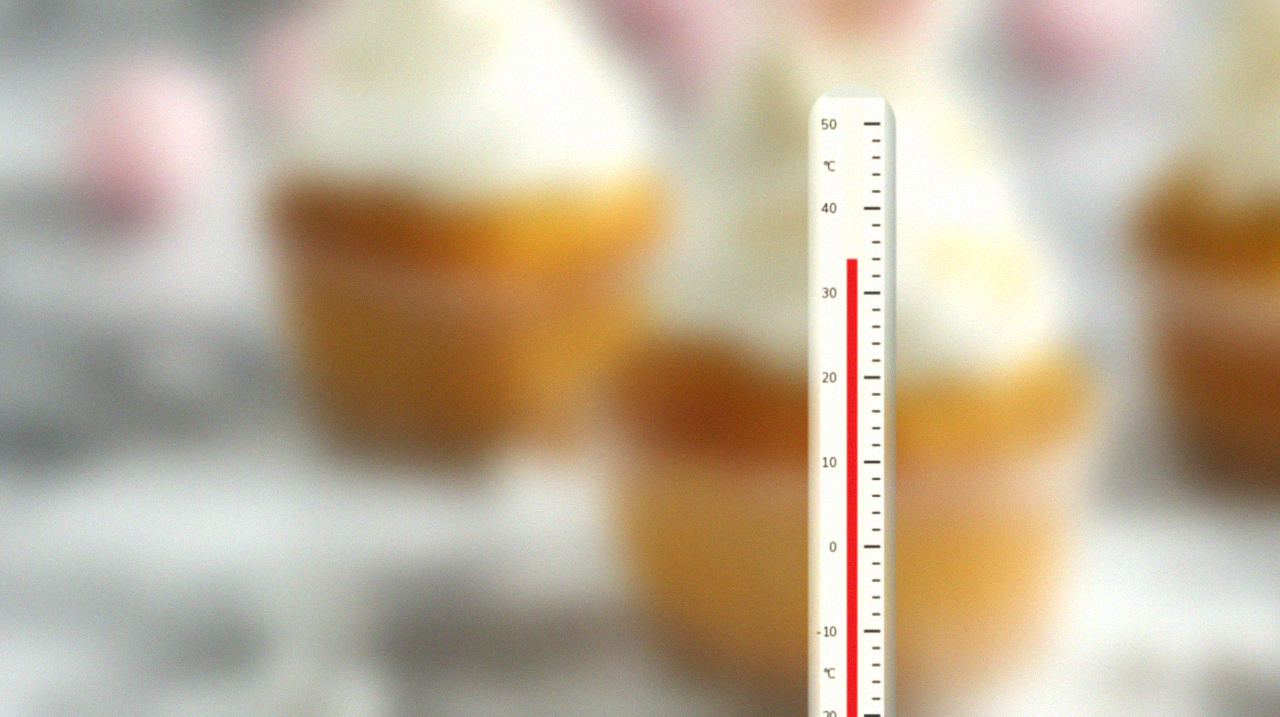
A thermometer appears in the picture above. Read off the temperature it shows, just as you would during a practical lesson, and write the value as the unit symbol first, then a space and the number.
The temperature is °C 34
